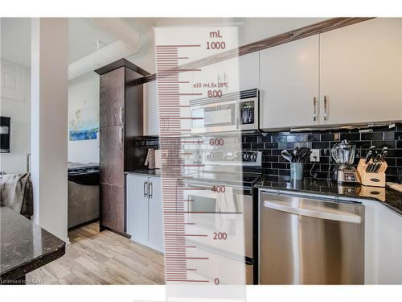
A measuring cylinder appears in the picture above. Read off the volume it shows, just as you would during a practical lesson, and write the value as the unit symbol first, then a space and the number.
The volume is mL 300
